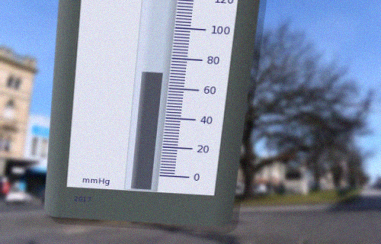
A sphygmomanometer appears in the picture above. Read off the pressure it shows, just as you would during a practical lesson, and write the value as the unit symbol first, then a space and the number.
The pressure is mmHg 70
